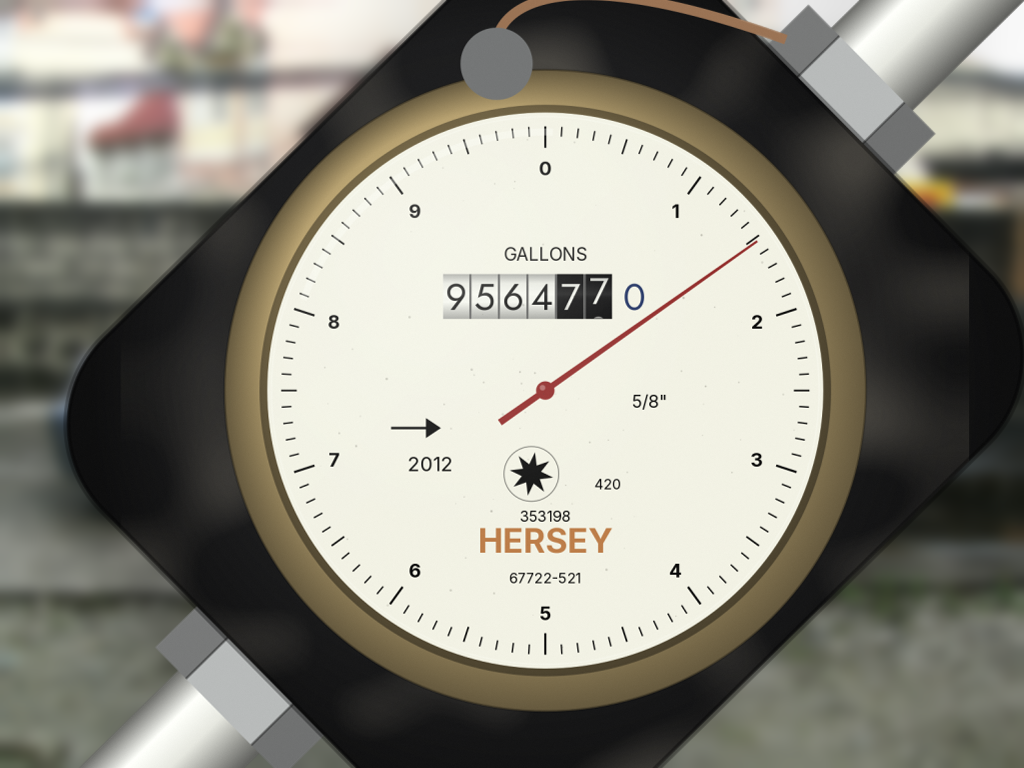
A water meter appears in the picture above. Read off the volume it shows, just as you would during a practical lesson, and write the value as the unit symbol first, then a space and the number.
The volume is gal 9564771.5
